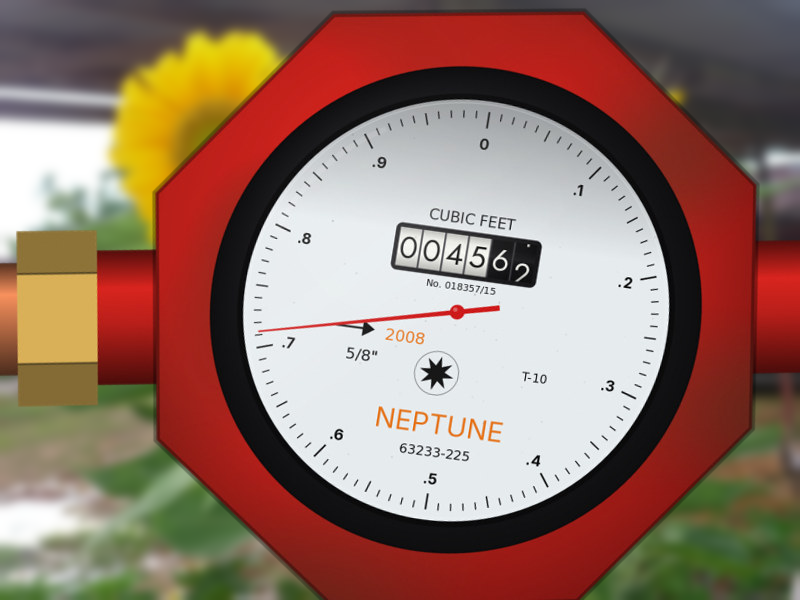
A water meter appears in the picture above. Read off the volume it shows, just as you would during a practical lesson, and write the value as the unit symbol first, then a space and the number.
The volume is ft³ 4561.71
